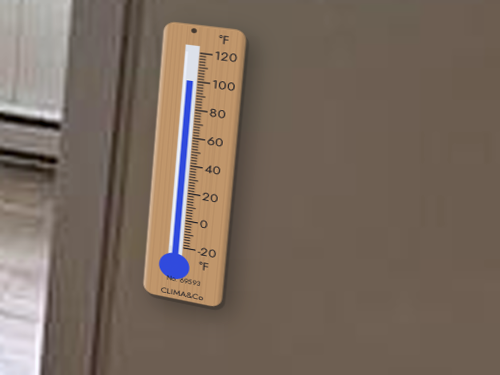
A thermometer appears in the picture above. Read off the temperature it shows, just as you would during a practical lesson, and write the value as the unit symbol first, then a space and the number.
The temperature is °F 100
